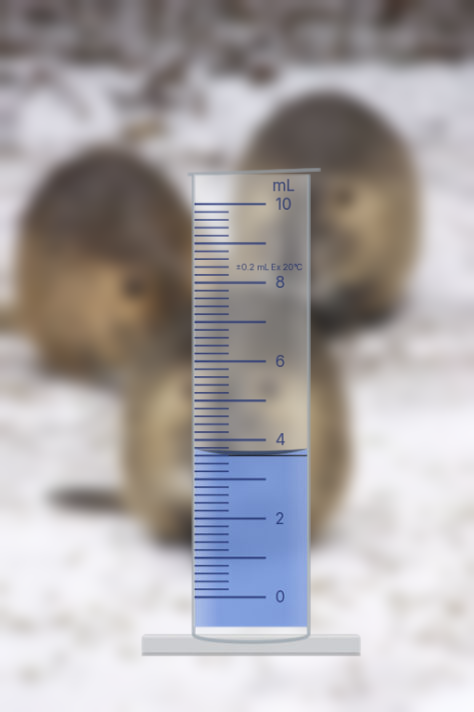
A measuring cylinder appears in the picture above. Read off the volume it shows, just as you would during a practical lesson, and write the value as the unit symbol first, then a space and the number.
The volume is mL 3.6
